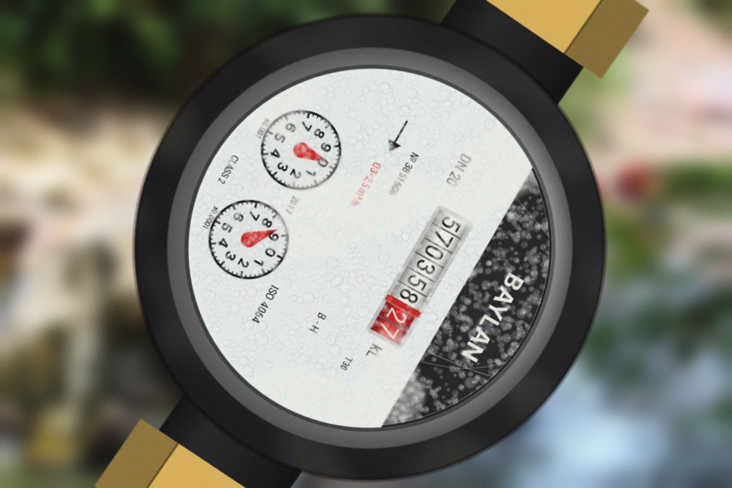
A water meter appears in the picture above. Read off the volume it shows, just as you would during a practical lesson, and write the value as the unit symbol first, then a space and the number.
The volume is kL 570358.2698
